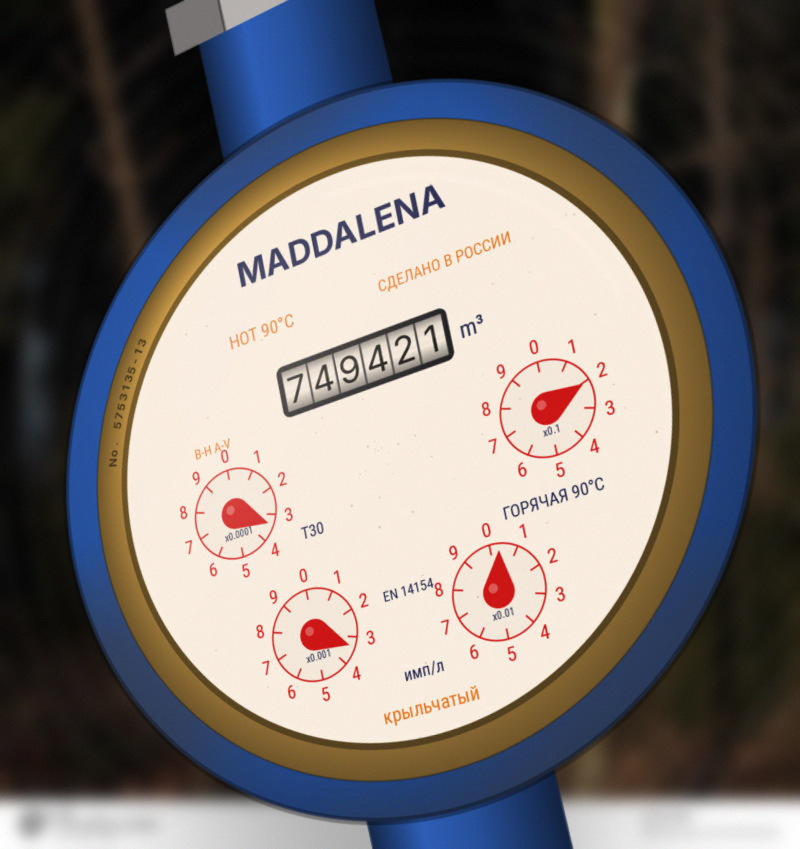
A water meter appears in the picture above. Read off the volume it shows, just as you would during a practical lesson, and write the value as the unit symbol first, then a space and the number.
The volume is m³ 749421.2033
